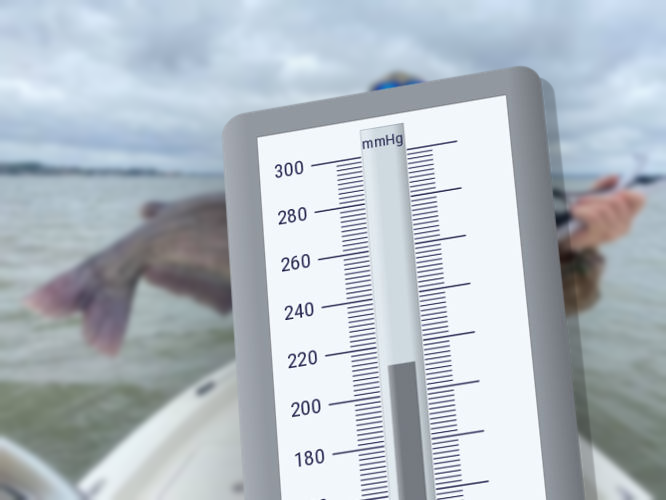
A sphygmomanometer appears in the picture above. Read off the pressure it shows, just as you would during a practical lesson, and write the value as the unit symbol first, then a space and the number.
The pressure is mmHg 212
